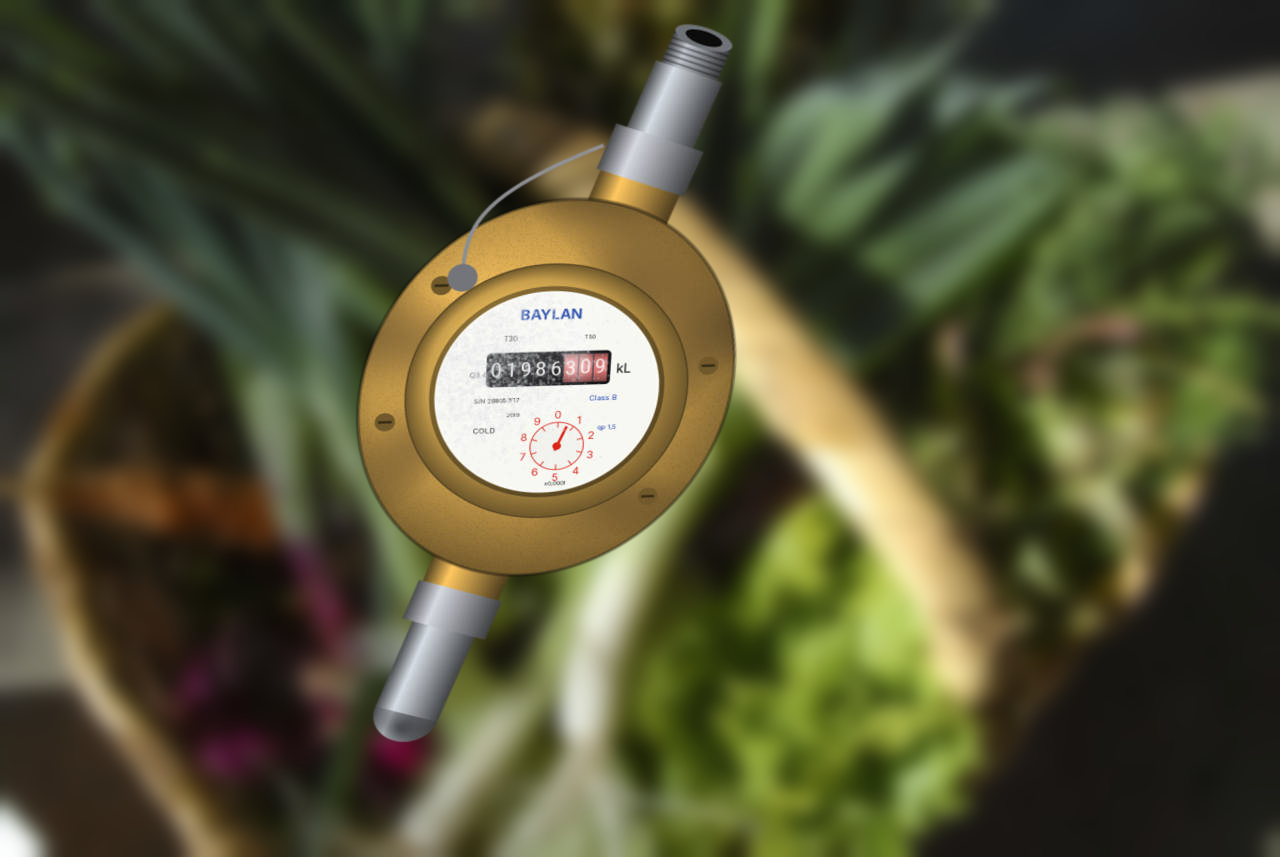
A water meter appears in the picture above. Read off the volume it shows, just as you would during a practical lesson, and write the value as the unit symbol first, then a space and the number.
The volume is kL 1986.3090
